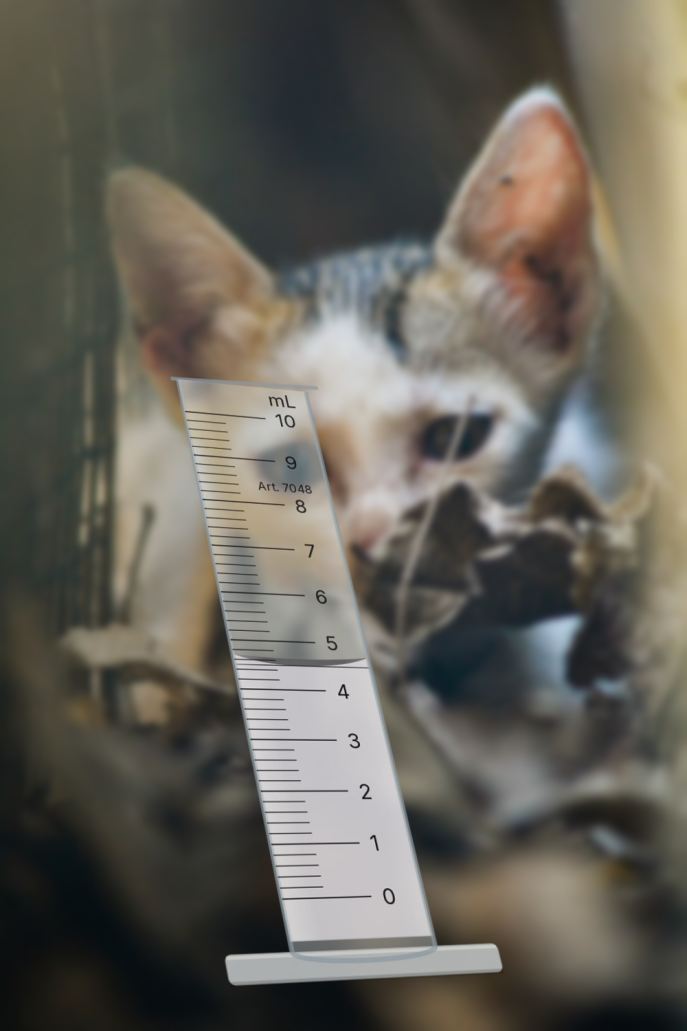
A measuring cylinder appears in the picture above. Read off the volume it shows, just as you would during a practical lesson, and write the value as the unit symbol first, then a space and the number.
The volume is mL 4.5
